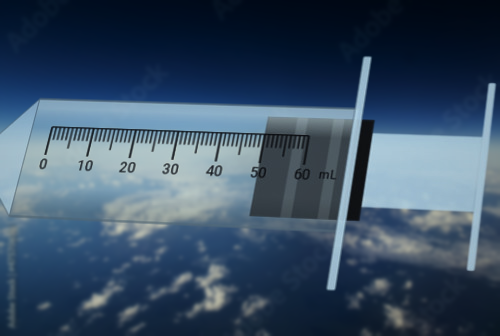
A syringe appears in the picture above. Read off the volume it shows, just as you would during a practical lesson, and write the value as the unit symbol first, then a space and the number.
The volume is mL 50
